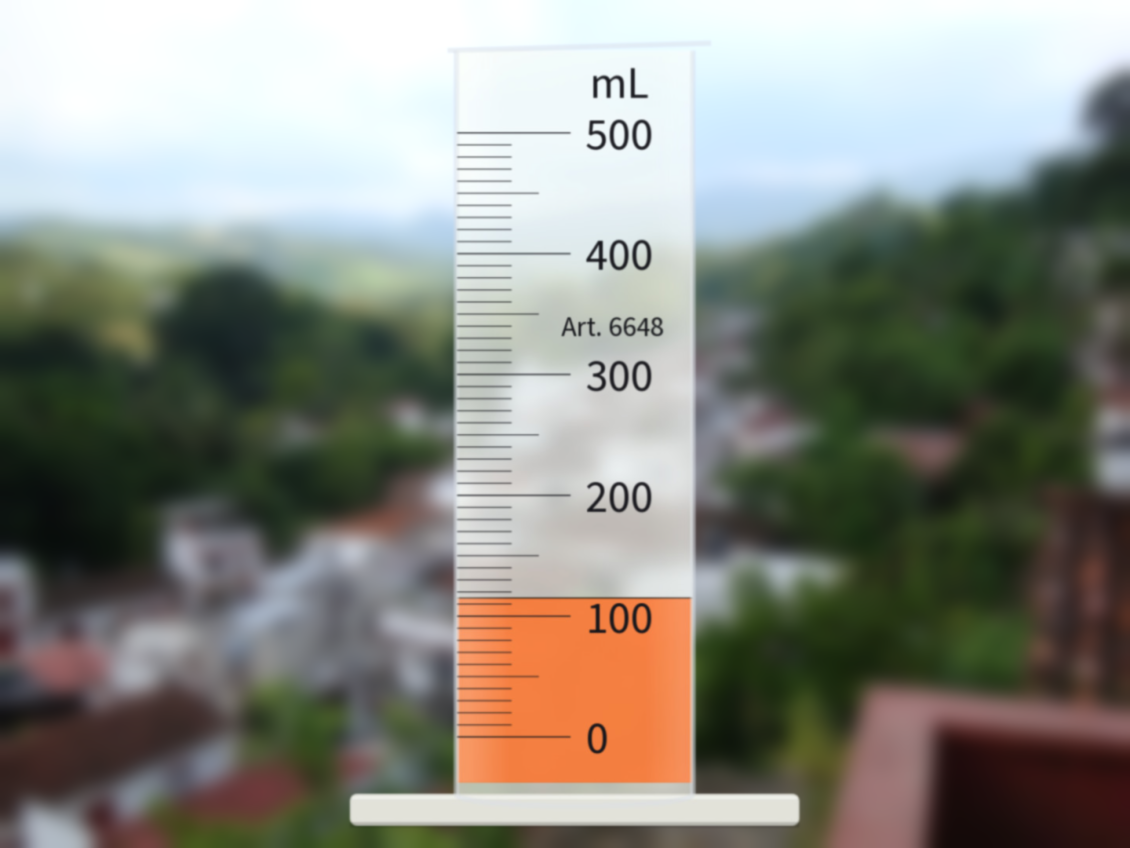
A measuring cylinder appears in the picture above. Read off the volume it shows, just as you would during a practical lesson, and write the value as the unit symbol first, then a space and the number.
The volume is mL 115
